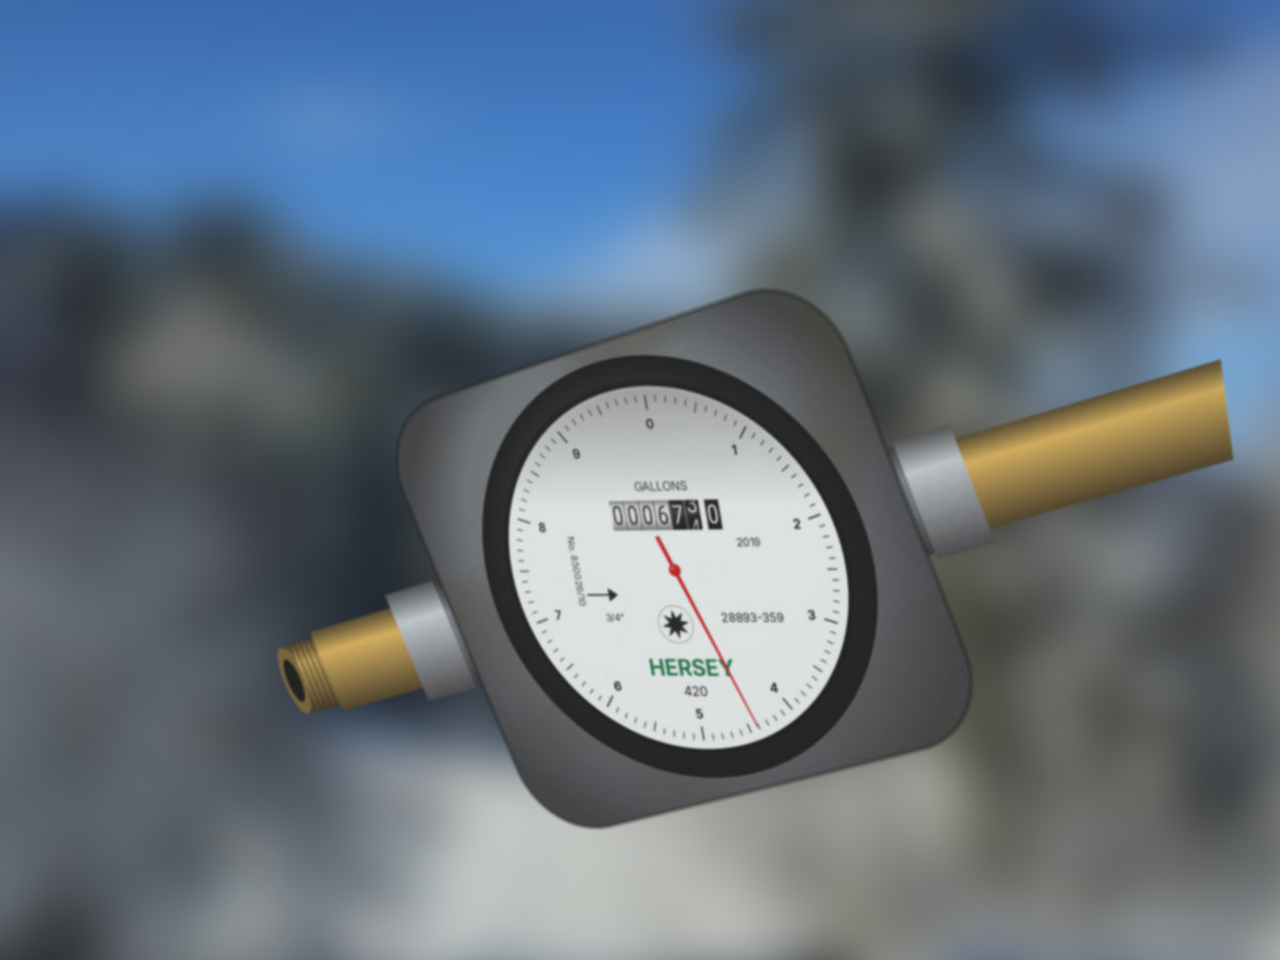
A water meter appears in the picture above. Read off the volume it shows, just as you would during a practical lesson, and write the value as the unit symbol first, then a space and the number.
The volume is gal 6734.4
